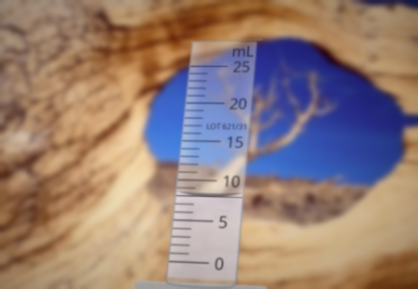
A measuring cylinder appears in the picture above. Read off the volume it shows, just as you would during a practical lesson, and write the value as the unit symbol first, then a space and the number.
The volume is mL 8
